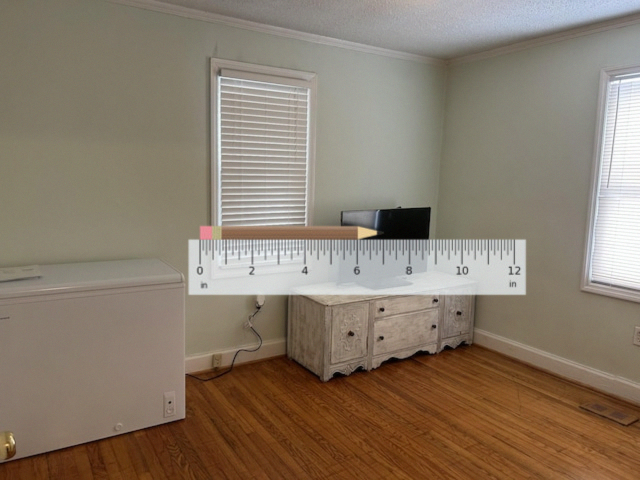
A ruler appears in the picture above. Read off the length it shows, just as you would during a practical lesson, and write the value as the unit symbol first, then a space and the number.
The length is in 7
